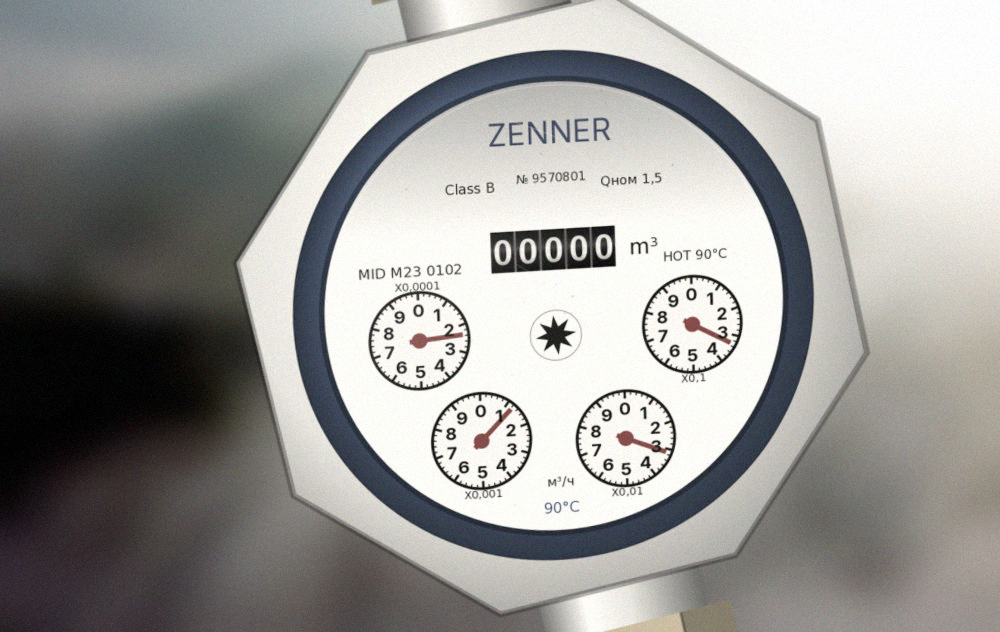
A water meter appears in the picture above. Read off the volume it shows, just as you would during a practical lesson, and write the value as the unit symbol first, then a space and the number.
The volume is m³ 0.3312
